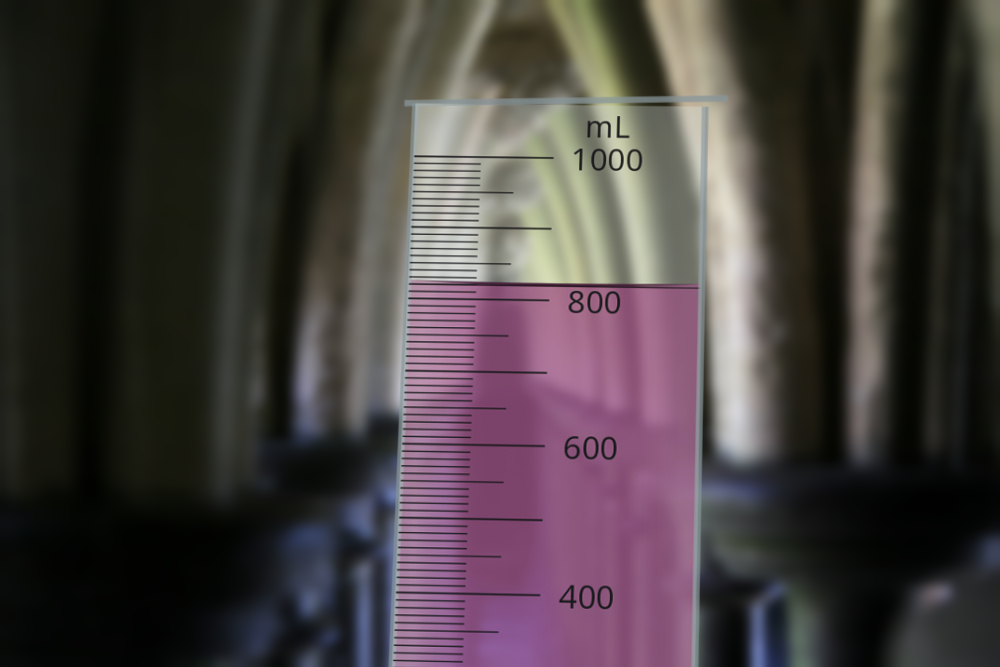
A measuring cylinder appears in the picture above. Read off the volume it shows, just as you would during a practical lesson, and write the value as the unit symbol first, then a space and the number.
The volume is mL 820
